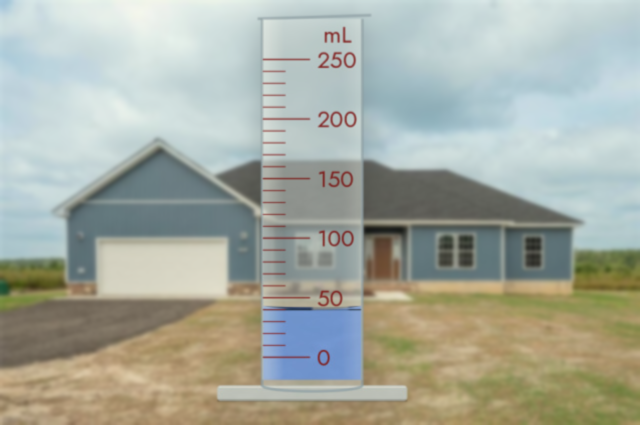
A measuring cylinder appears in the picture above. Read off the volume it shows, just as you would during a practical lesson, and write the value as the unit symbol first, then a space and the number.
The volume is mL 40
